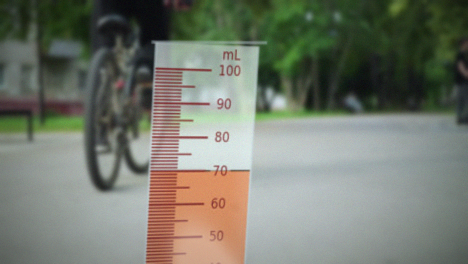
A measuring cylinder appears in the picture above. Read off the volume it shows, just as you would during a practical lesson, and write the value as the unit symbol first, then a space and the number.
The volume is mL 70
